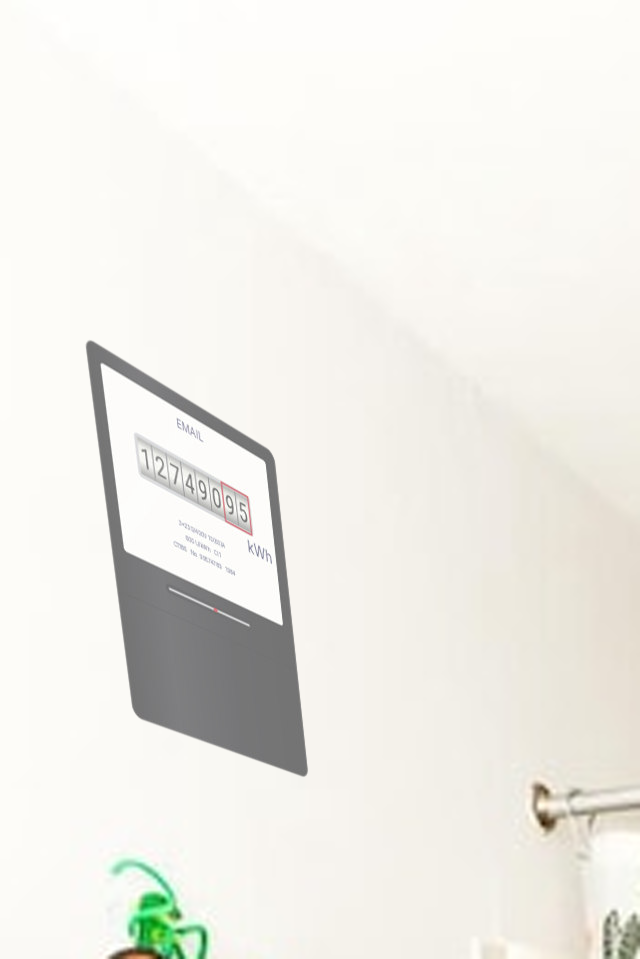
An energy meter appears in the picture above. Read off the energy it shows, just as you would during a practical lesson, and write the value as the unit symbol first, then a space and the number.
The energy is kWh 127490.95
